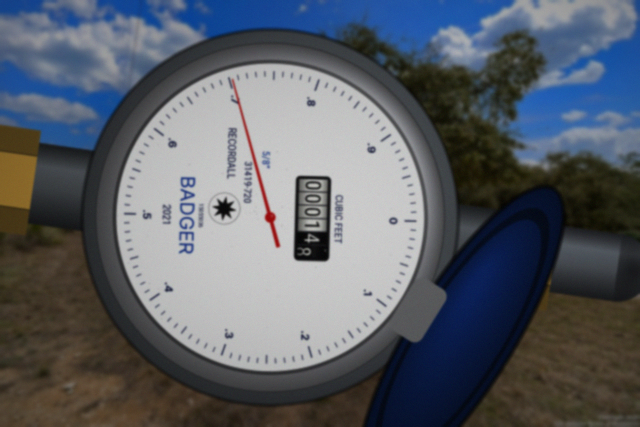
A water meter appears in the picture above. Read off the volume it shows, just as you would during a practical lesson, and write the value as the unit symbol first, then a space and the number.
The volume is ft³ 147.70
